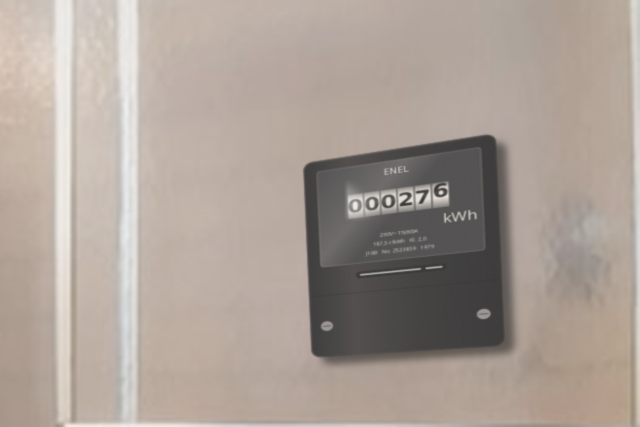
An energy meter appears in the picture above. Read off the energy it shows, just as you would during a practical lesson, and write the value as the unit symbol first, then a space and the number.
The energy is kWh 276
